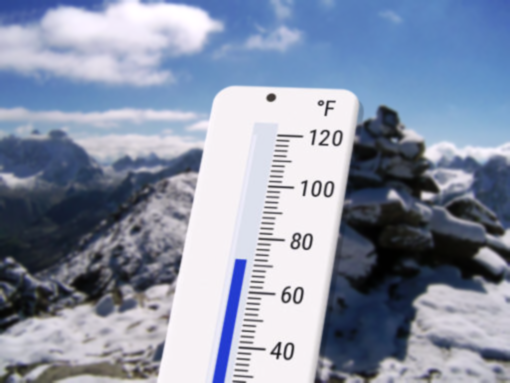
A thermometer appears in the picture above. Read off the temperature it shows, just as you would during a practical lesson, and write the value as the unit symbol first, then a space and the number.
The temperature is °F 72
